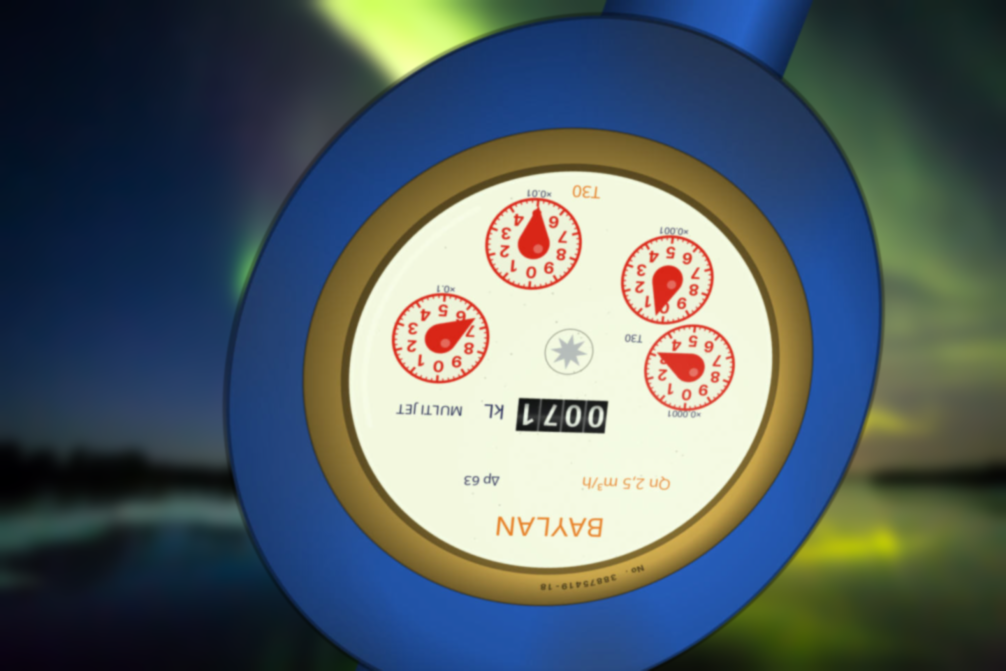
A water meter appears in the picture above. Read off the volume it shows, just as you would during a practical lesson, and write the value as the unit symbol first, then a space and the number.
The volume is kL 71.6503
